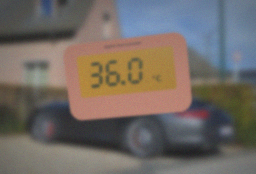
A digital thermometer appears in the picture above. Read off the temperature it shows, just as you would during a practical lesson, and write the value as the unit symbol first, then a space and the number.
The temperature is °C 36.0
